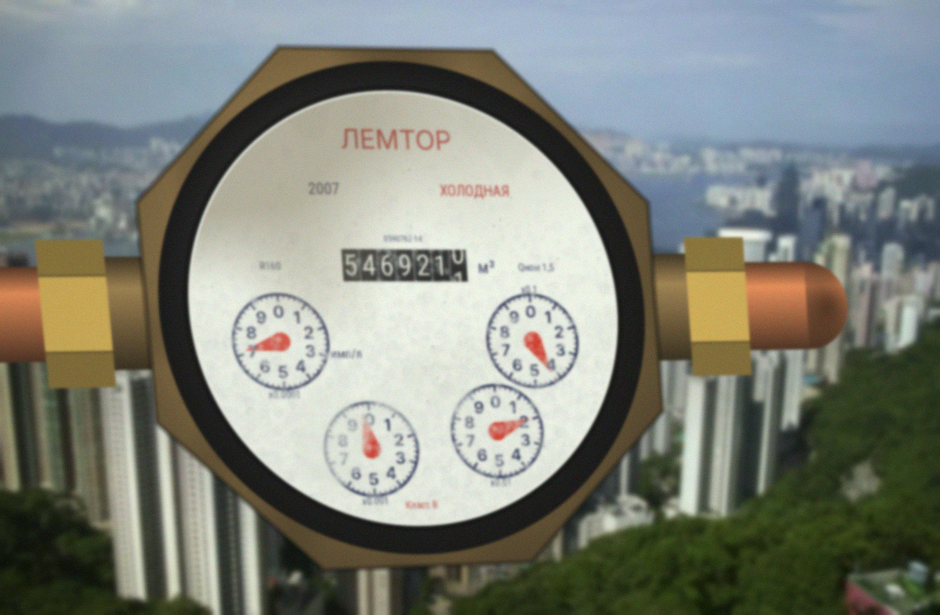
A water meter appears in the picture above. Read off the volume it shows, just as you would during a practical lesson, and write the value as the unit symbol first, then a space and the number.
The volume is m³ 5469210.4197
